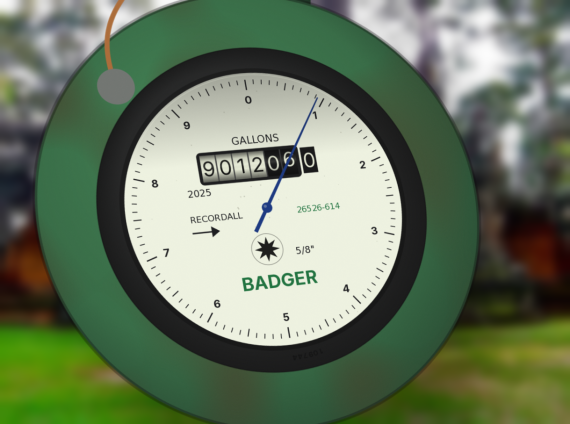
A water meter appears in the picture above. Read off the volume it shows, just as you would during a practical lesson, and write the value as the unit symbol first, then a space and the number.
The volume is gal 9012060.9
